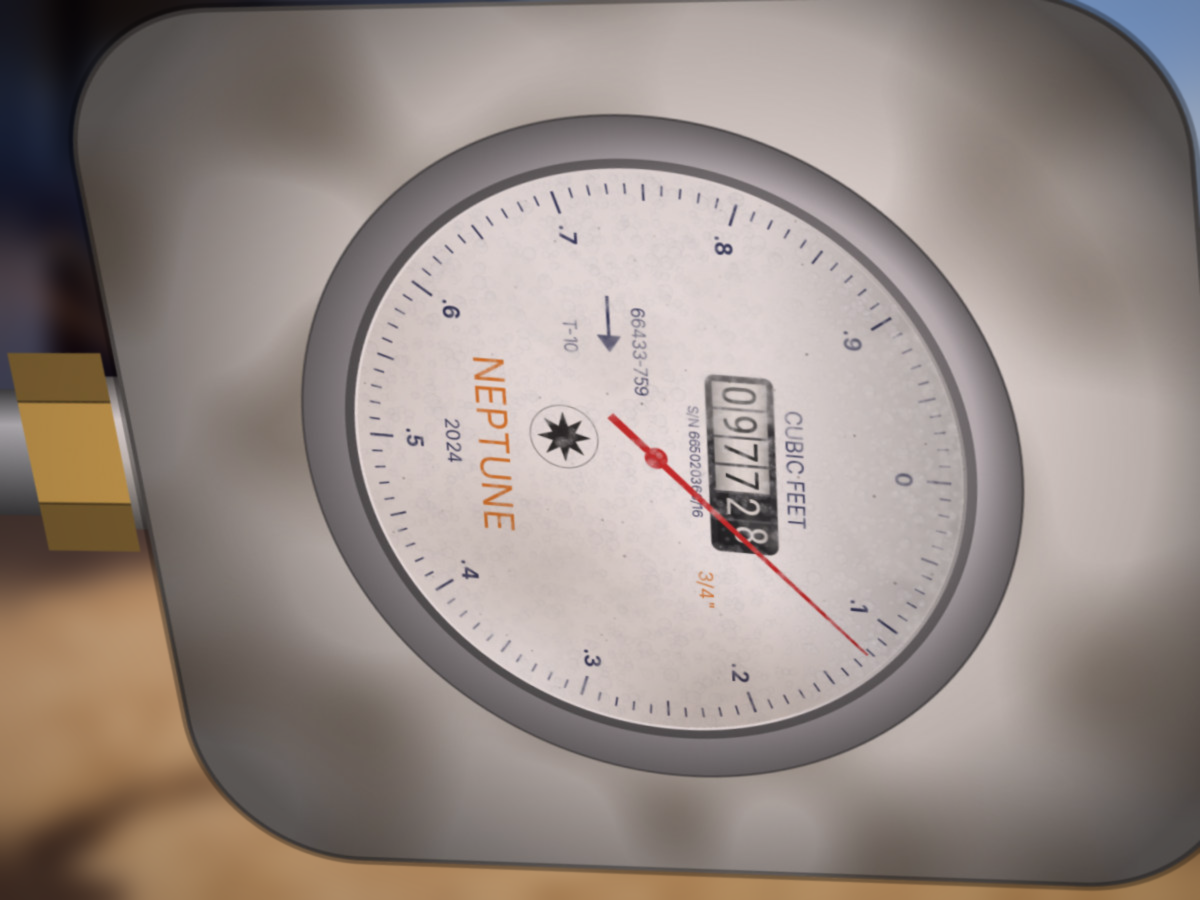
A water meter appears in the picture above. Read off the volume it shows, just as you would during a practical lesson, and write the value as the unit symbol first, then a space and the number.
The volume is ft³ 97728.12
